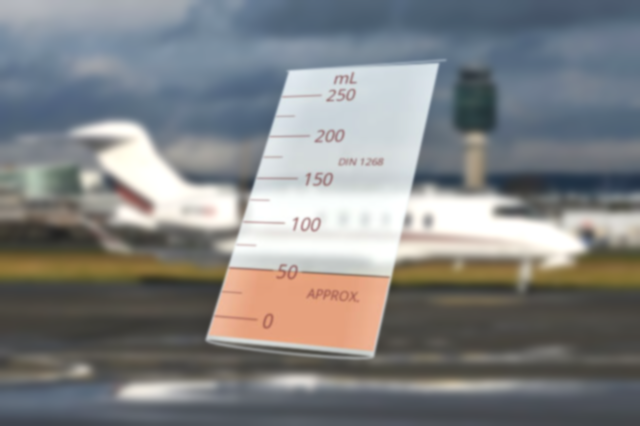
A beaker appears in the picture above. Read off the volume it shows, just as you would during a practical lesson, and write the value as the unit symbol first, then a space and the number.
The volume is mL 50
